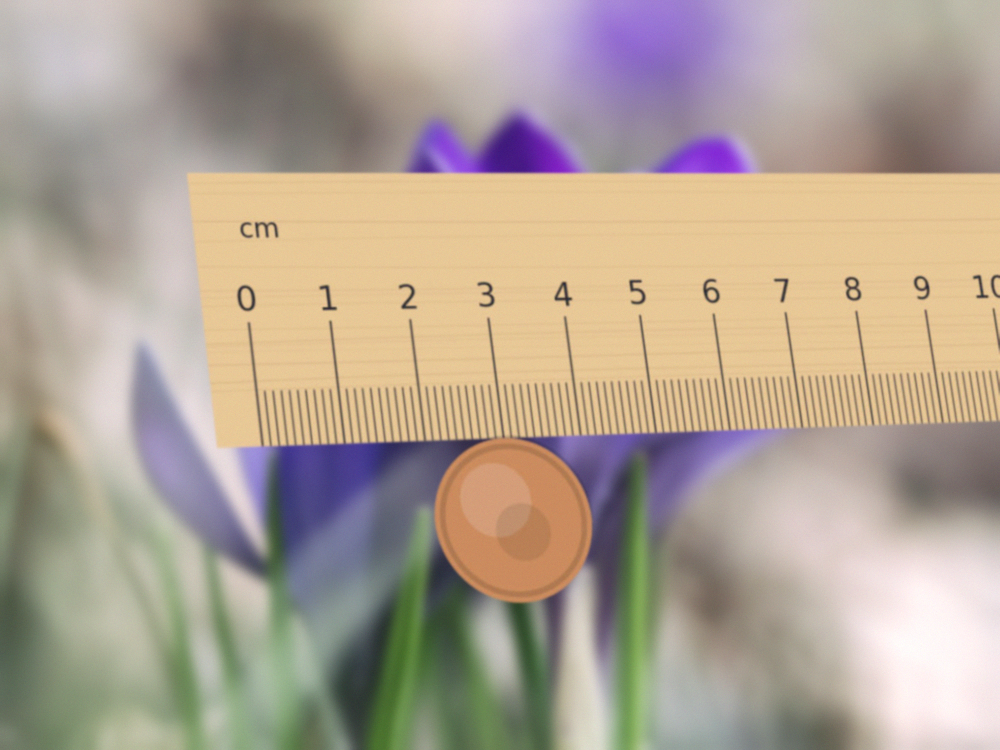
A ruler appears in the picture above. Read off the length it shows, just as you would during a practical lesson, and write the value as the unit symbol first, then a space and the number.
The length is cm 2
